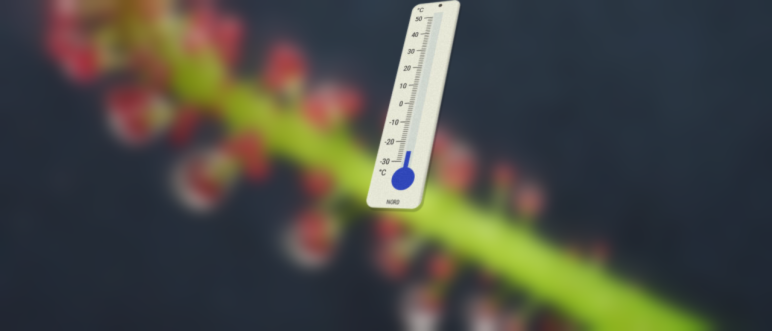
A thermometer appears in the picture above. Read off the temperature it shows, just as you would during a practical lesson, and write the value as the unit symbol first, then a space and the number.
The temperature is °C -25
